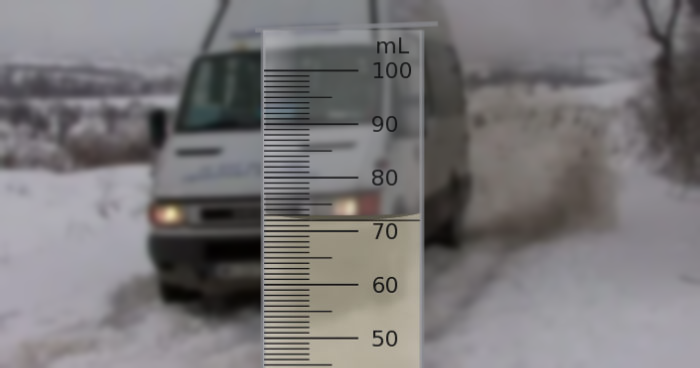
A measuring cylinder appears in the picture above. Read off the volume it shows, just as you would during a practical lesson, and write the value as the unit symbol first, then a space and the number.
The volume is mL 72
